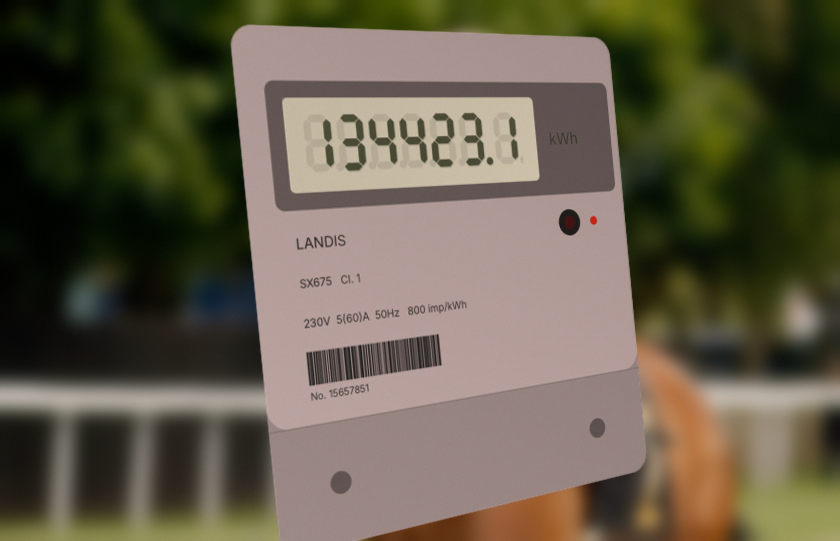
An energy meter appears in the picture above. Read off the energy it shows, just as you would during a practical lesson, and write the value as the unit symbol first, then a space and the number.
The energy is kWh 134423.1
